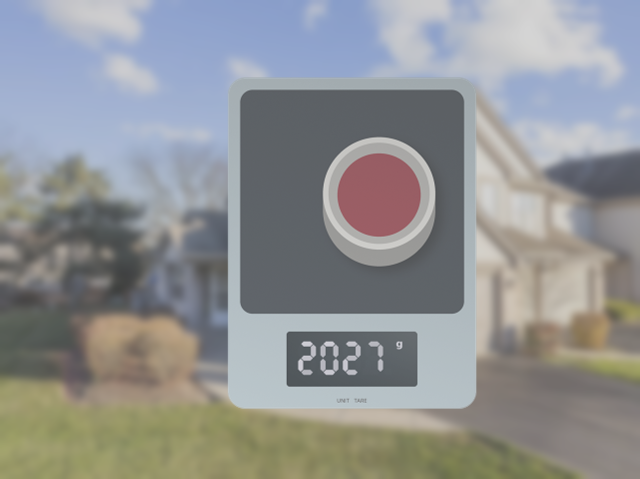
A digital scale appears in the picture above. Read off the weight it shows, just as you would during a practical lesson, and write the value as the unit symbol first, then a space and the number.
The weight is g 2027
